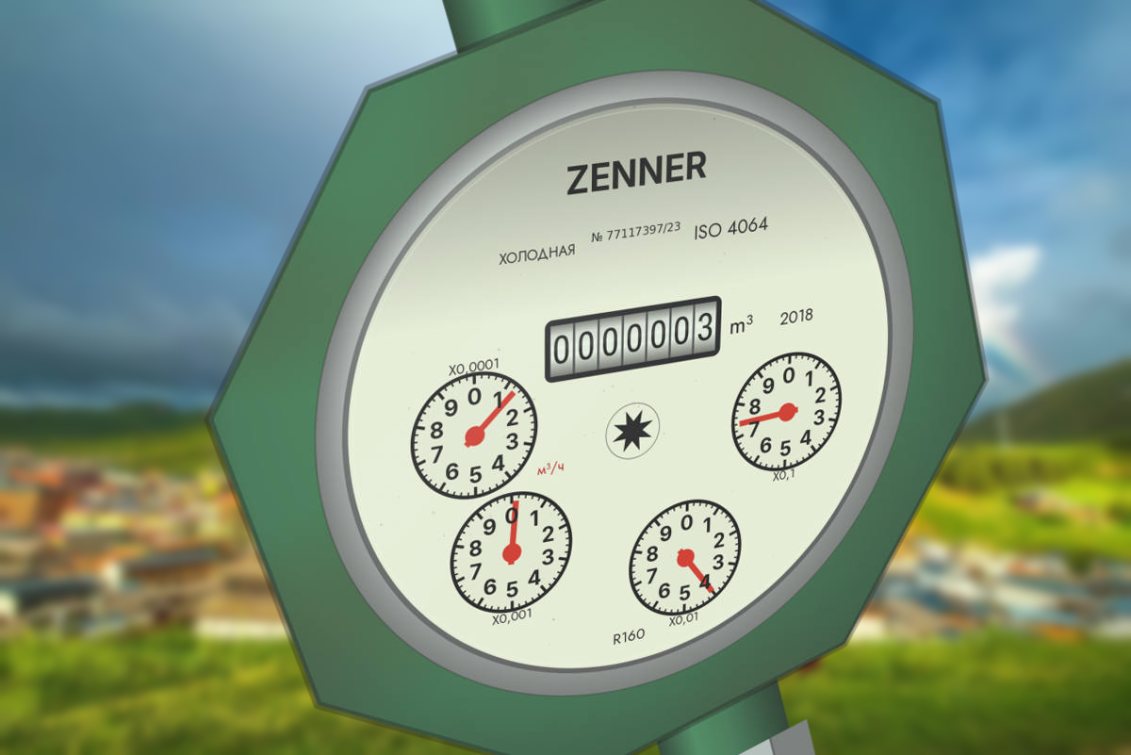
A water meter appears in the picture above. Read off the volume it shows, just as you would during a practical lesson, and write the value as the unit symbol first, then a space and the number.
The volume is m³ 3.7401
